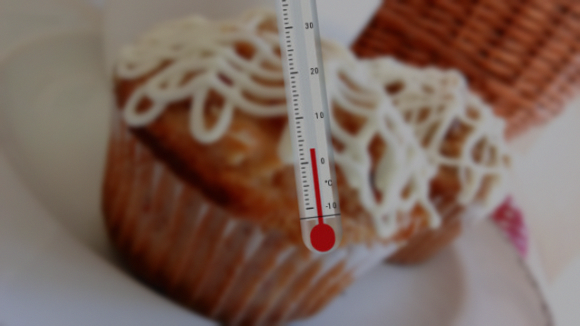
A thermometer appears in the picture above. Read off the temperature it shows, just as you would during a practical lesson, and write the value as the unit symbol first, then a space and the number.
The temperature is °C 3
